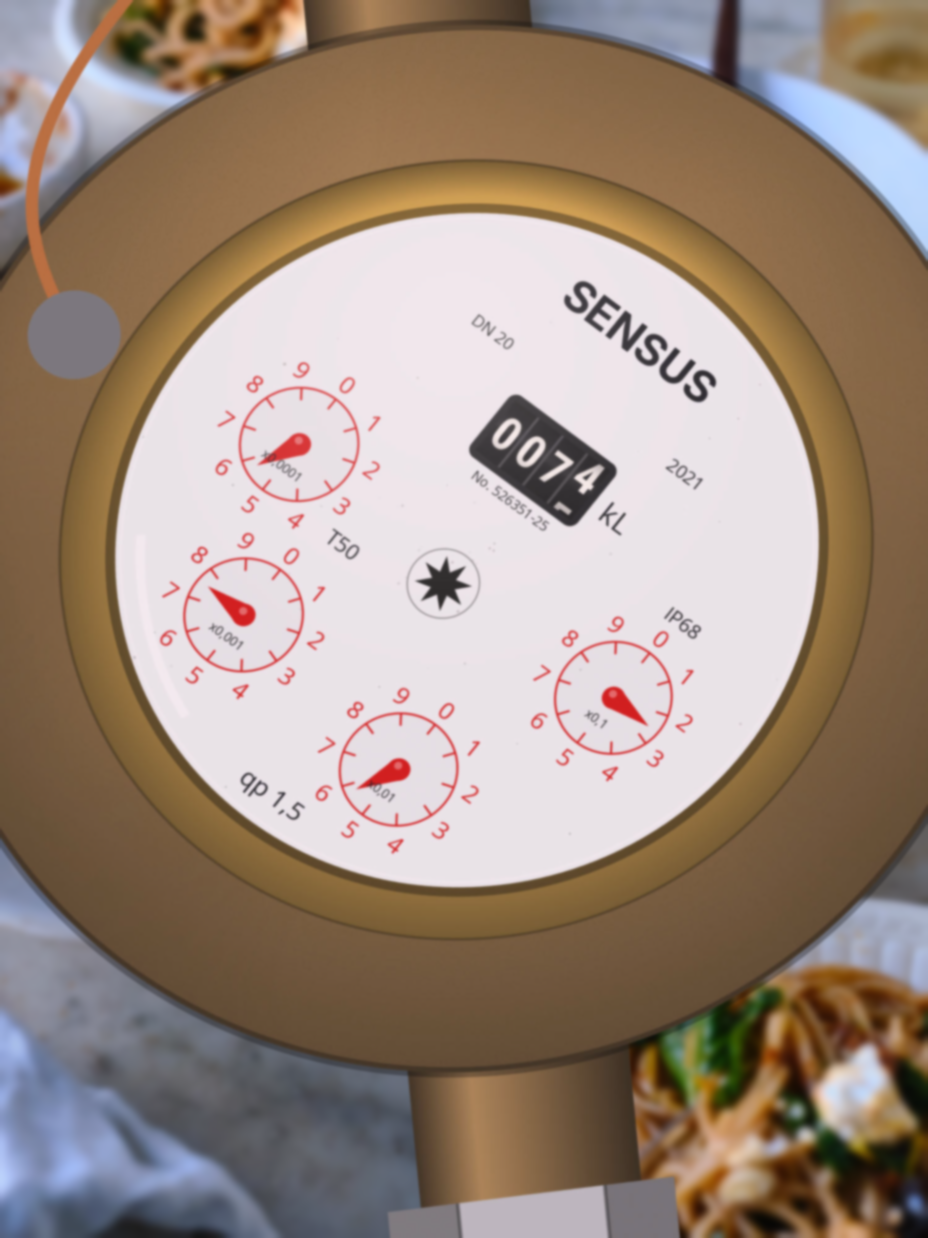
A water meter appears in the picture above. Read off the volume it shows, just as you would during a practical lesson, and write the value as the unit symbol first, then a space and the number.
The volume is kL 74.2575
